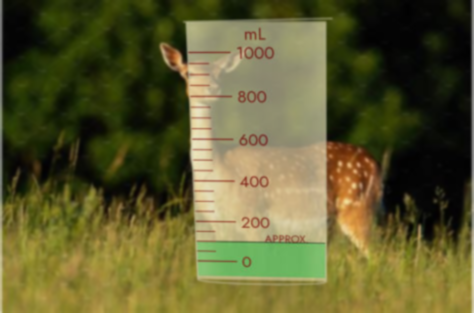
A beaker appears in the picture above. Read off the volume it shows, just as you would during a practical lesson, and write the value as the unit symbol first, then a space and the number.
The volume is mL 100
